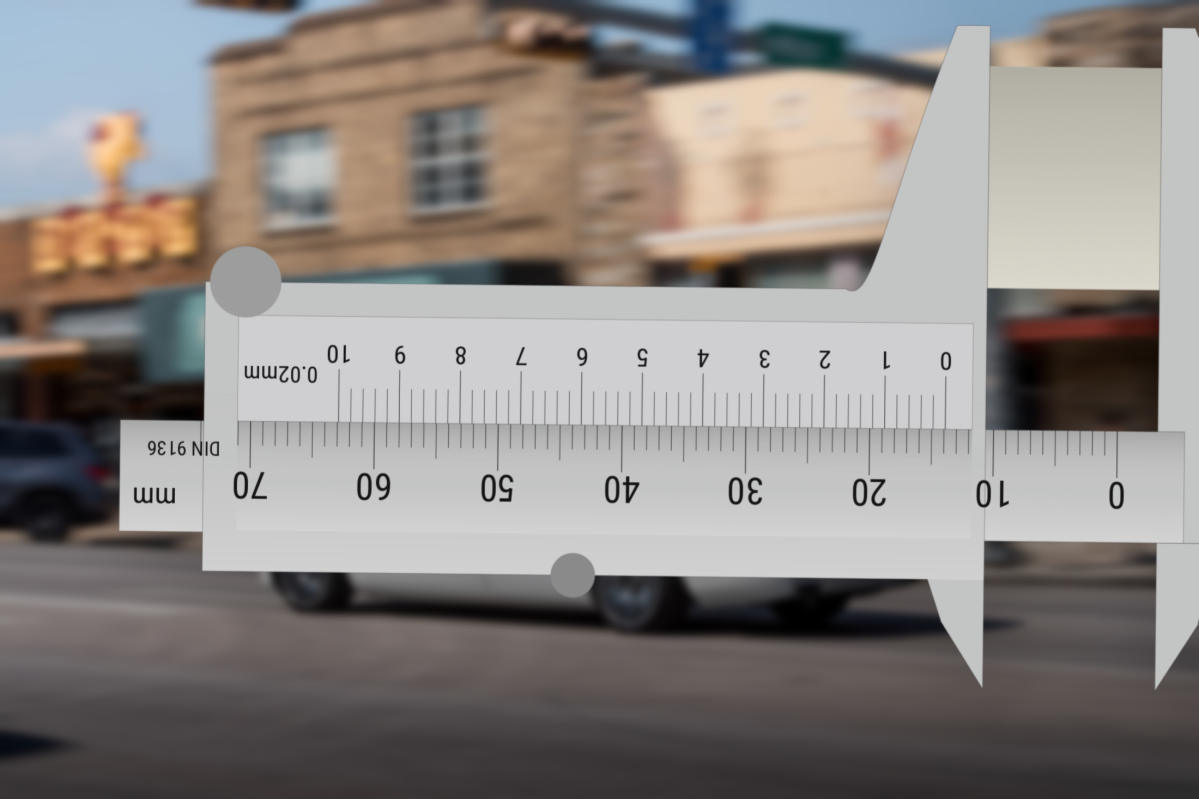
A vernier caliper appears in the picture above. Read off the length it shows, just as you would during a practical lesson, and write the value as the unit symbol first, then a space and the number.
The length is mm 13.9
